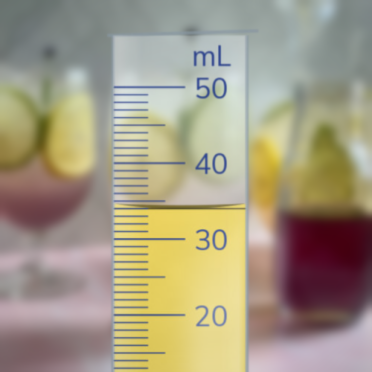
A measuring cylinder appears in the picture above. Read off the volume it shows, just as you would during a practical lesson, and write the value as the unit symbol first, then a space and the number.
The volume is mL 34
